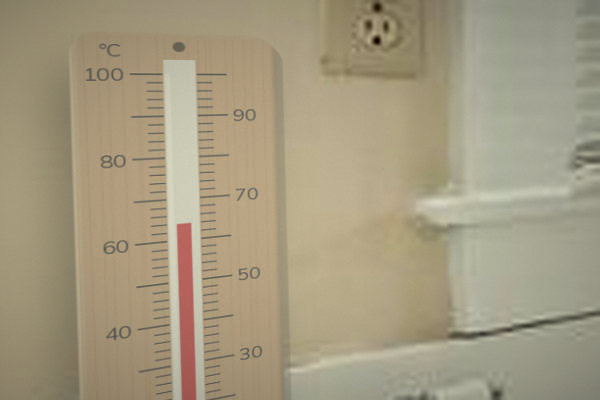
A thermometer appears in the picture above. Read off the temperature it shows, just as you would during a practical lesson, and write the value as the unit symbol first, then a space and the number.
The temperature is °C 64
